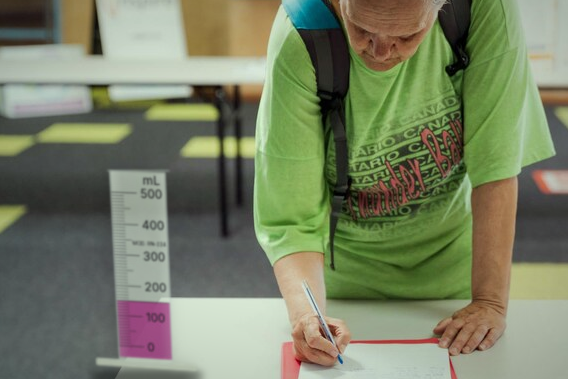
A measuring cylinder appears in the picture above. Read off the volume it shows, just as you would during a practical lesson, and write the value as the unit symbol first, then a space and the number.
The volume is mL 150
